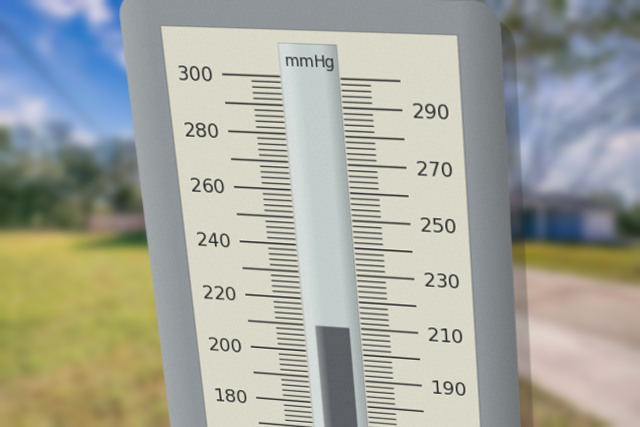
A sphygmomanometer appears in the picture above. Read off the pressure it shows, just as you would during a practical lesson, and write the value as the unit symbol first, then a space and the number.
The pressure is mmHg 210
